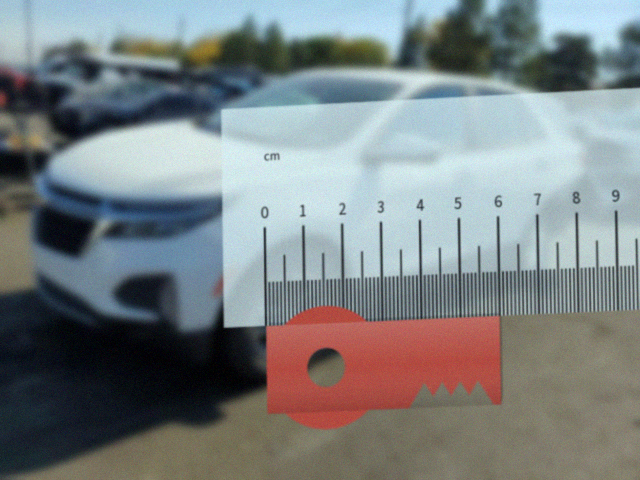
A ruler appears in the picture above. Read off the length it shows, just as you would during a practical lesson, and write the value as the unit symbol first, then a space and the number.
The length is cm 6
